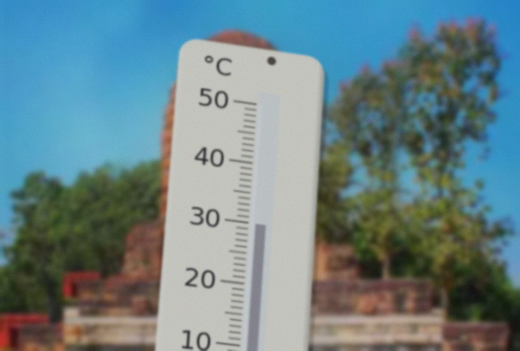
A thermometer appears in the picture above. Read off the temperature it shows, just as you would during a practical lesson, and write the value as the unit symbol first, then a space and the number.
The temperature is °C 30
